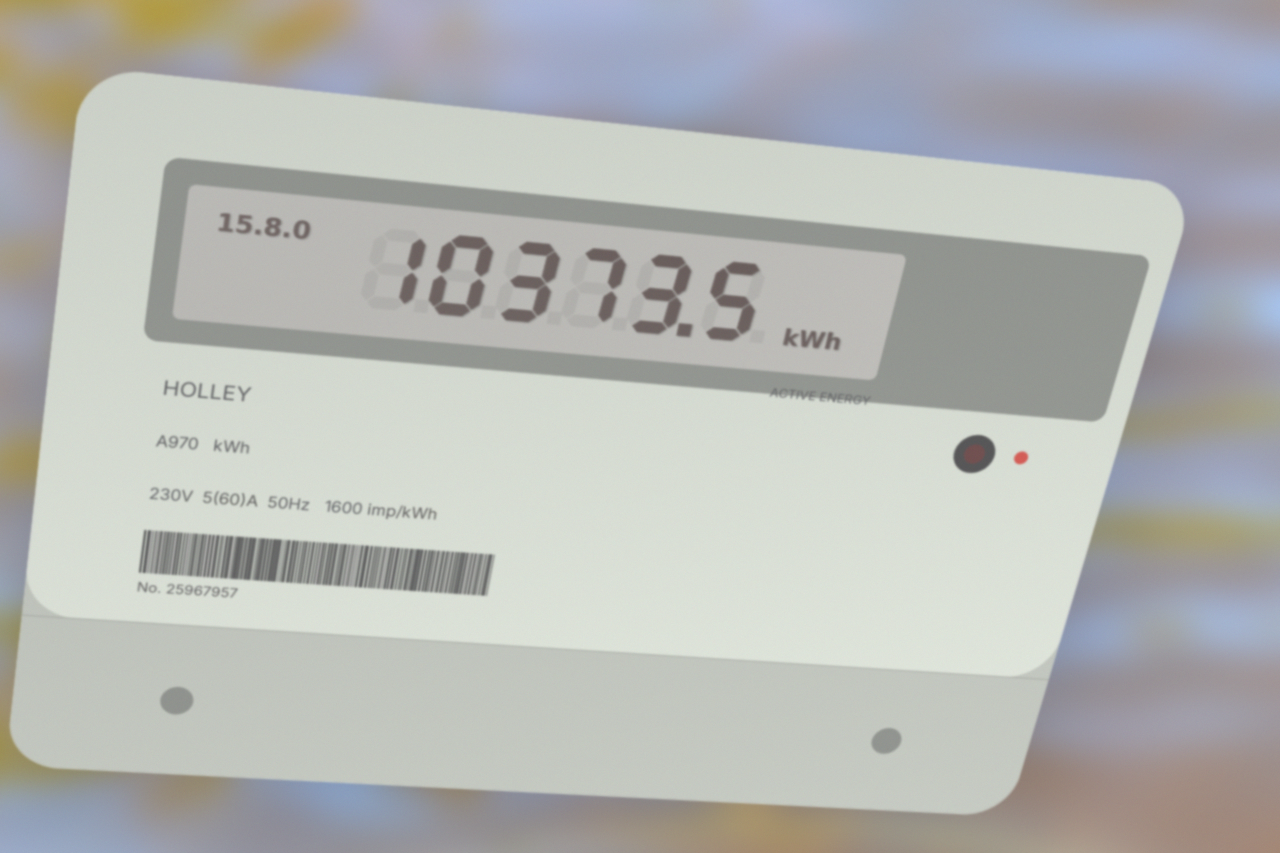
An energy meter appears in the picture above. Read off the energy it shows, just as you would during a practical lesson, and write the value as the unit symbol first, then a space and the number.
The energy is kWh 10373.5
